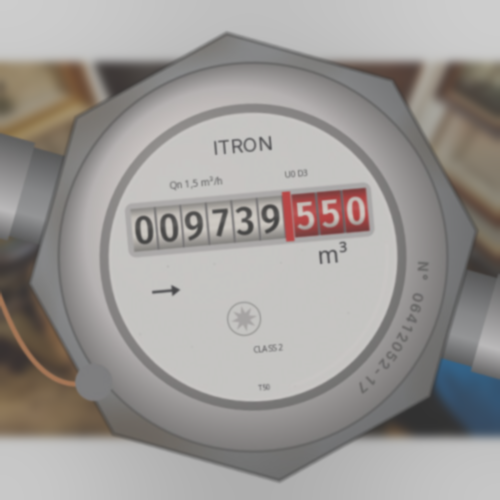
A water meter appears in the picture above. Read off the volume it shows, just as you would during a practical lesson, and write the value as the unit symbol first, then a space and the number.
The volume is m³ 9739.550
